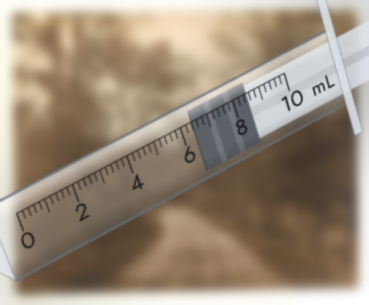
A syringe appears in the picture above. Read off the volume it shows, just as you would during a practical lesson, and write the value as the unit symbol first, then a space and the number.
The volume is mL 6.4
